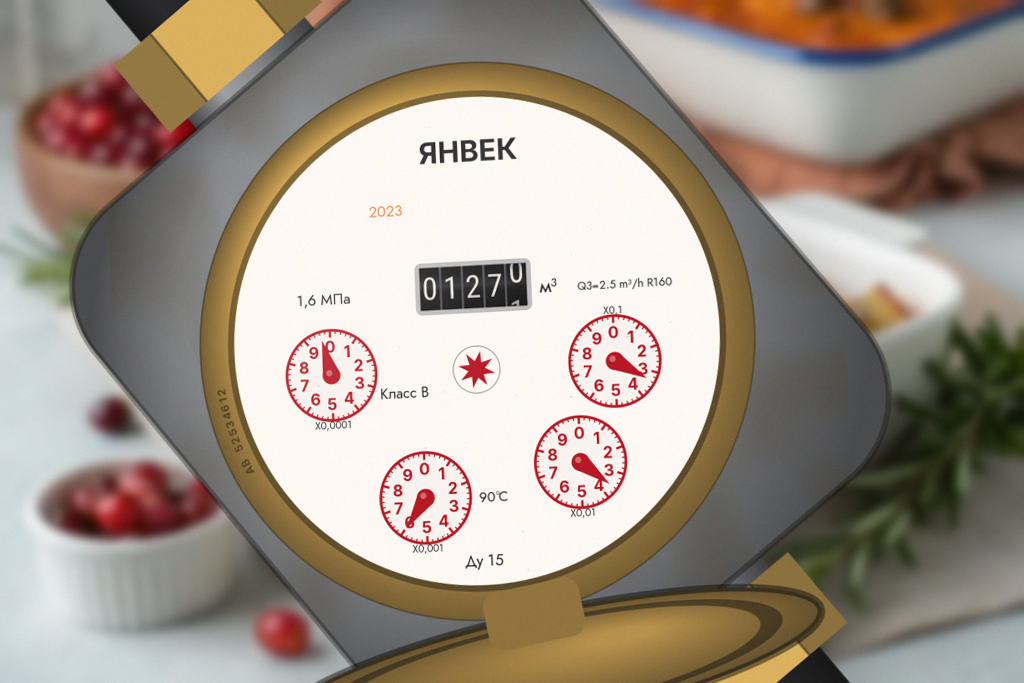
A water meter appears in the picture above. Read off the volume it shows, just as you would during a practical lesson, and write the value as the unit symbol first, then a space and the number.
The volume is m³ 1270.3359
